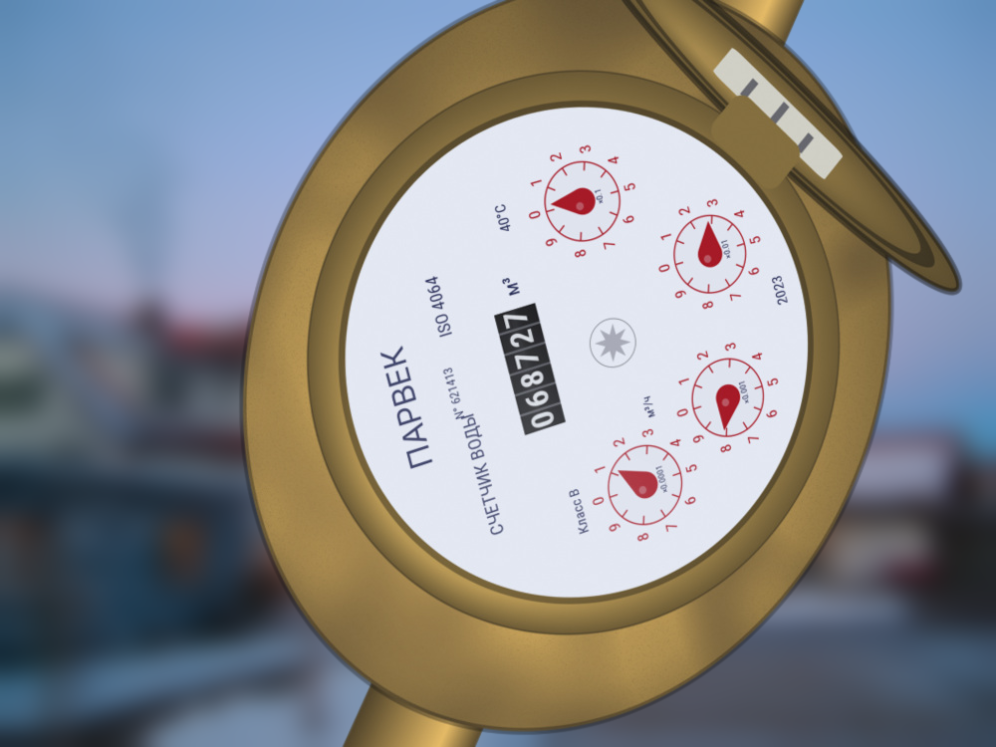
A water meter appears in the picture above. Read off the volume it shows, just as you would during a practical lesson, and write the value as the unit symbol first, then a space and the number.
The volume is m³ 68727.0281
